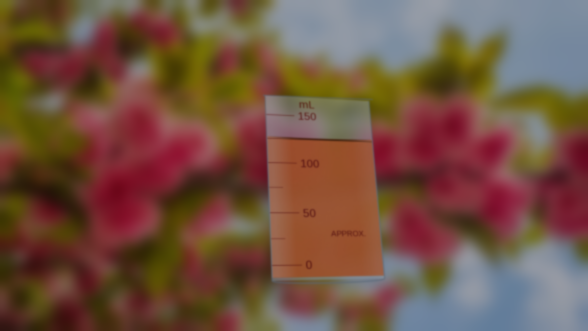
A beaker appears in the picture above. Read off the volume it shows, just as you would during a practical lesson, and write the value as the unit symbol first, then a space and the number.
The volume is mL 125
